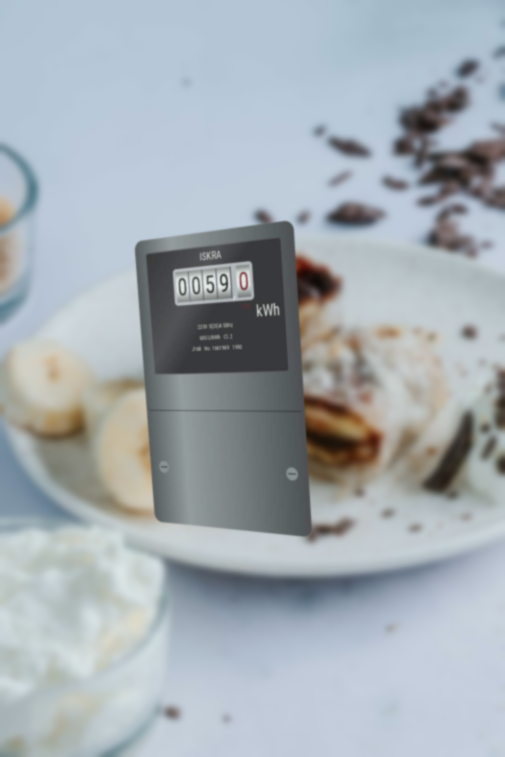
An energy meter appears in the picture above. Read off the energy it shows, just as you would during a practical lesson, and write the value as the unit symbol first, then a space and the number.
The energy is kWh 59.0
